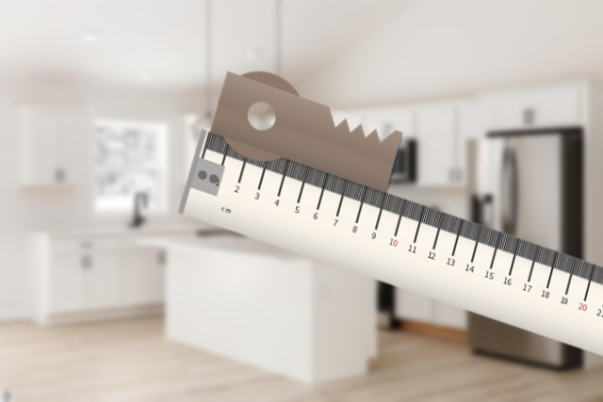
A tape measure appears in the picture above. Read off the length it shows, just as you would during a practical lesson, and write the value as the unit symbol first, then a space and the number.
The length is cm 9
